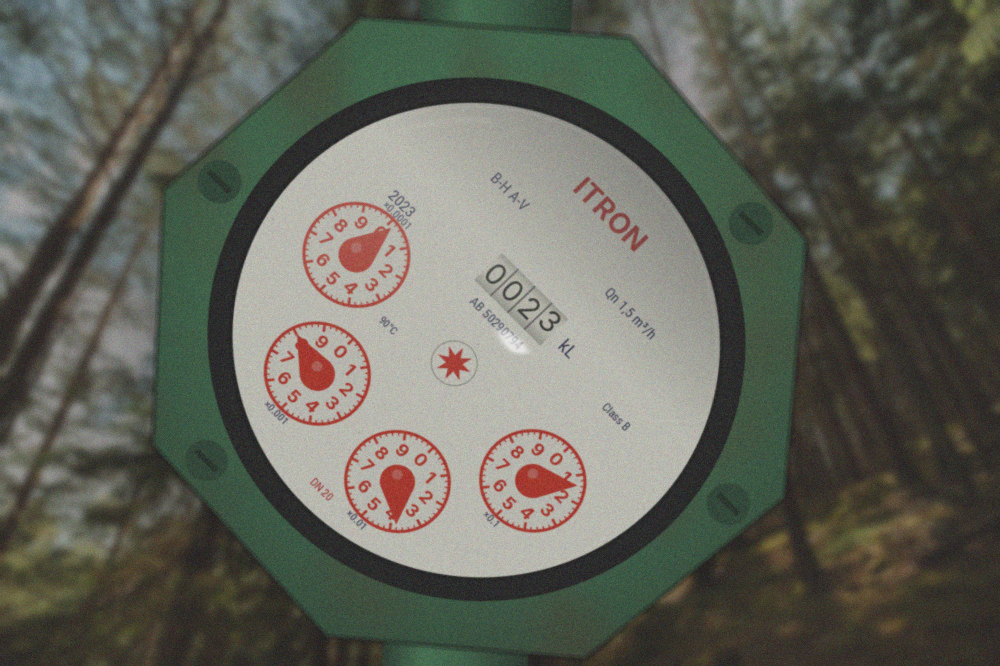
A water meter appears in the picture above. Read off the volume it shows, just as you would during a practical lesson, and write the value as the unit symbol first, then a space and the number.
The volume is kL 23.1380
